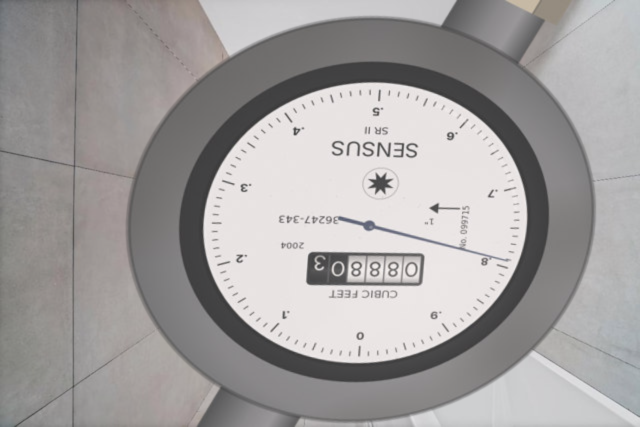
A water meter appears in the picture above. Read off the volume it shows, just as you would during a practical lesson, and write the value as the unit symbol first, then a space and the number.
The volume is ft³ 88802.79
